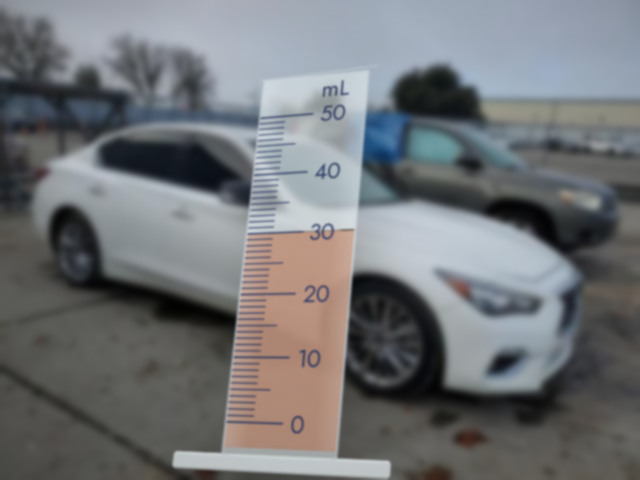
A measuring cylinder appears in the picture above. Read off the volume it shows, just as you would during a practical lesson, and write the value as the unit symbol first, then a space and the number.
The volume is mL 30
